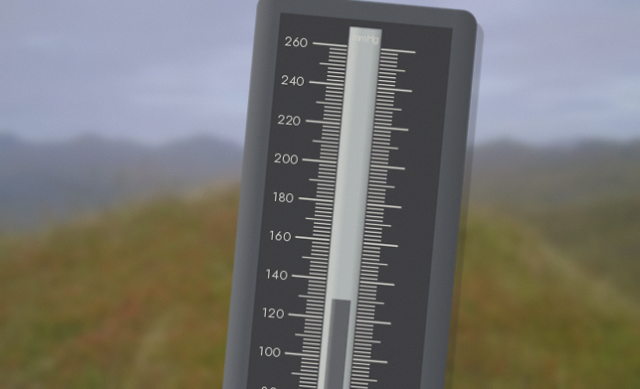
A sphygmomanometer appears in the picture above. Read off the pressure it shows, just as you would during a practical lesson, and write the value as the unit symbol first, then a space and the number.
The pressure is mmHg 130
